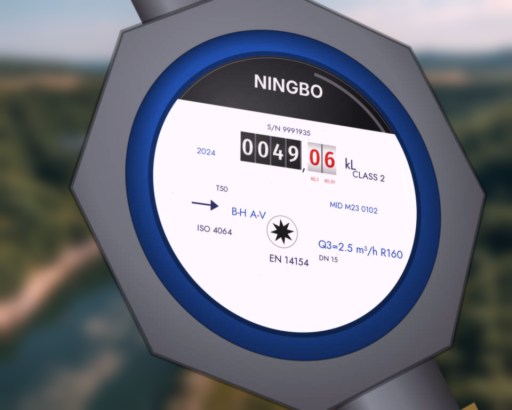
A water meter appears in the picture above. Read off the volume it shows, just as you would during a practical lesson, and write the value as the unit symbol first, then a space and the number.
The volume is kL 49.06
